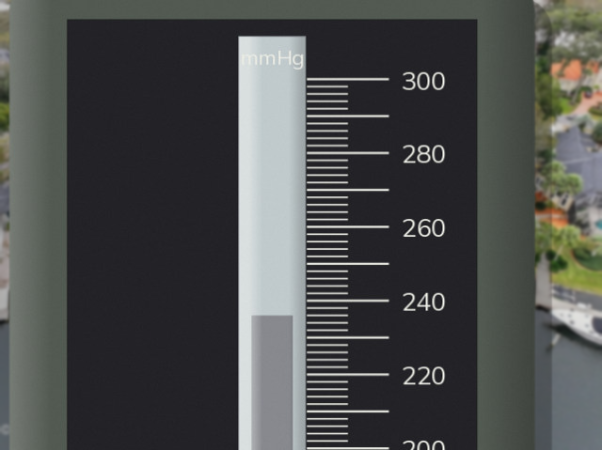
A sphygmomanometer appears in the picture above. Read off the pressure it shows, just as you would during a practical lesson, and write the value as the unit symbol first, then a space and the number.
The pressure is mmHg 236
